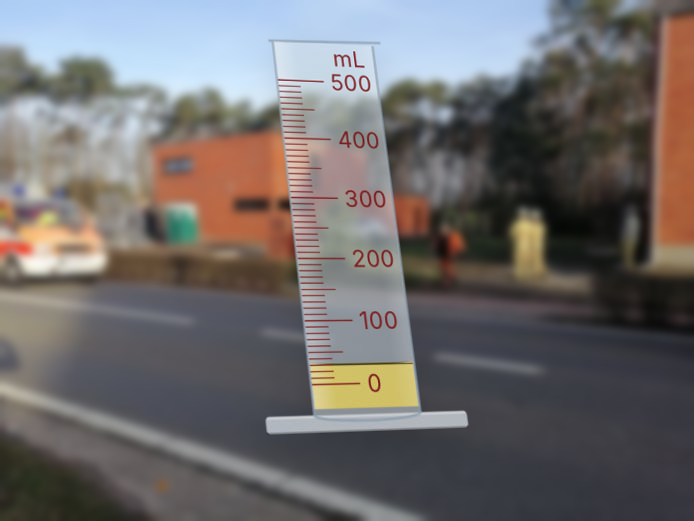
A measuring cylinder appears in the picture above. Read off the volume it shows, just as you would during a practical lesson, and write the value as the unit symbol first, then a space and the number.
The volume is mL 30
